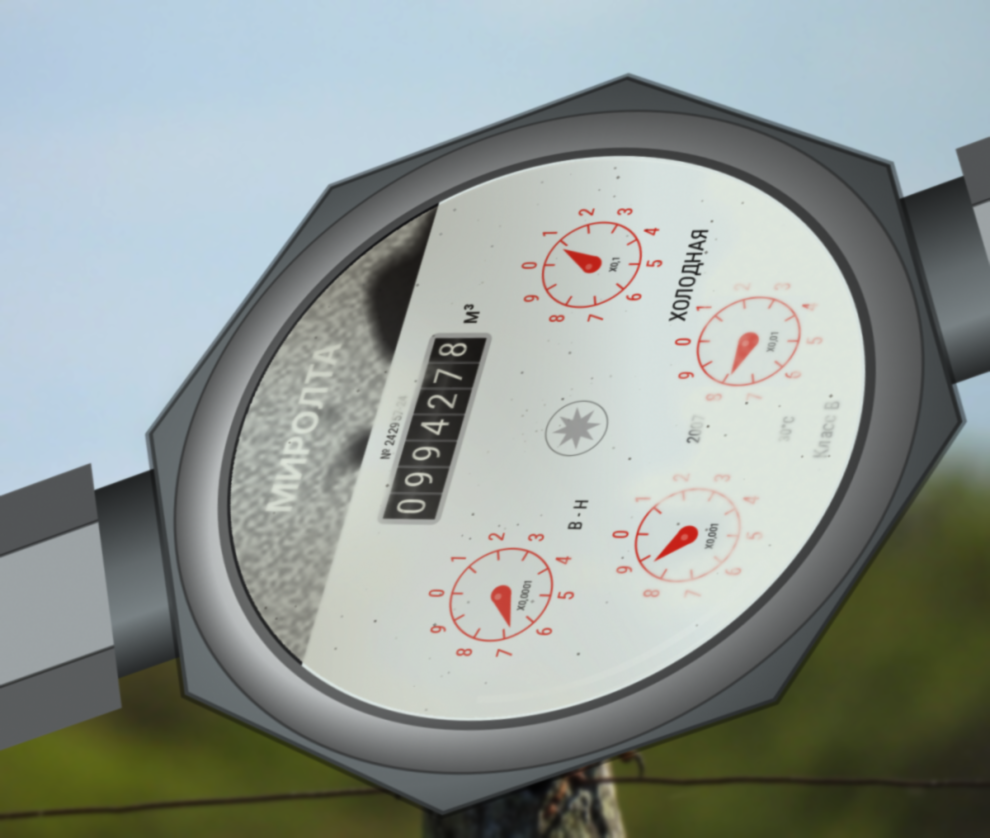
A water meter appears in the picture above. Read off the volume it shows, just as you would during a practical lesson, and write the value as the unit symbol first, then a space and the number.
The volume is m³ 994278.0786
